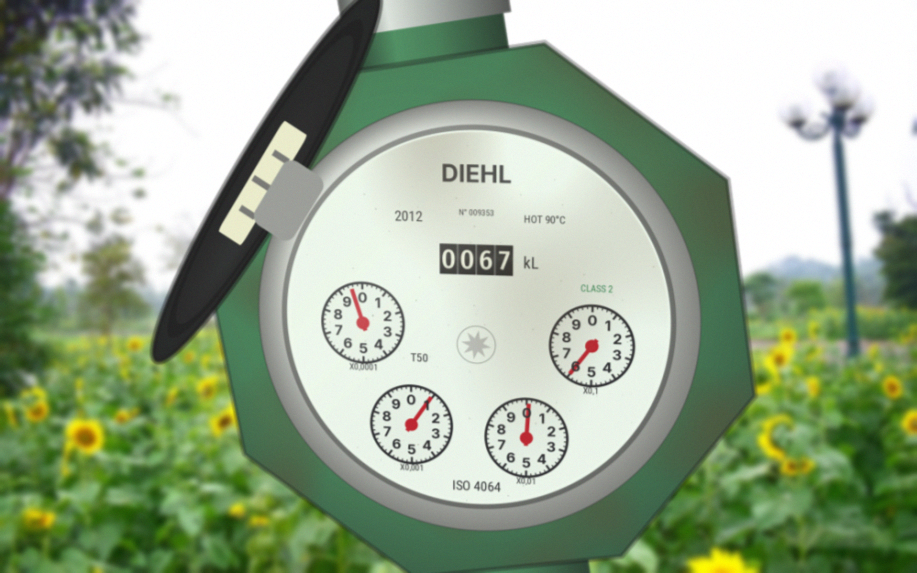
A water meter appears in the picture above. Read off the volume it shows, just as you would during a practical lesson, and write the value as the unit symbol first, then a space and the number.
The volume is kL 67.6009
